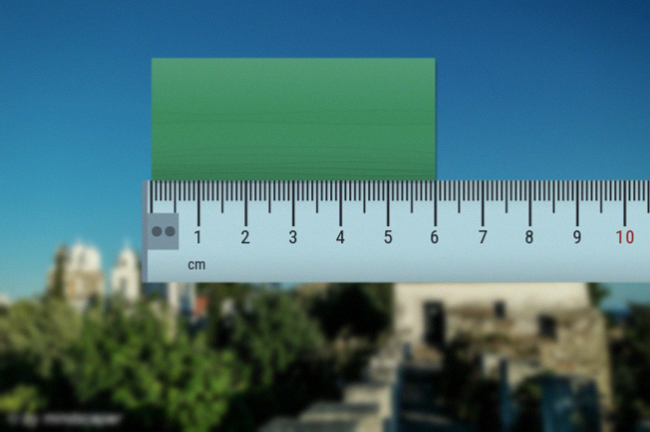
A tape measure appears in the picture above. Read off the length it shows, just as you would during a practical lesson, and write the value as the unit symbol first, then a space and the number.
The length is cm 6
